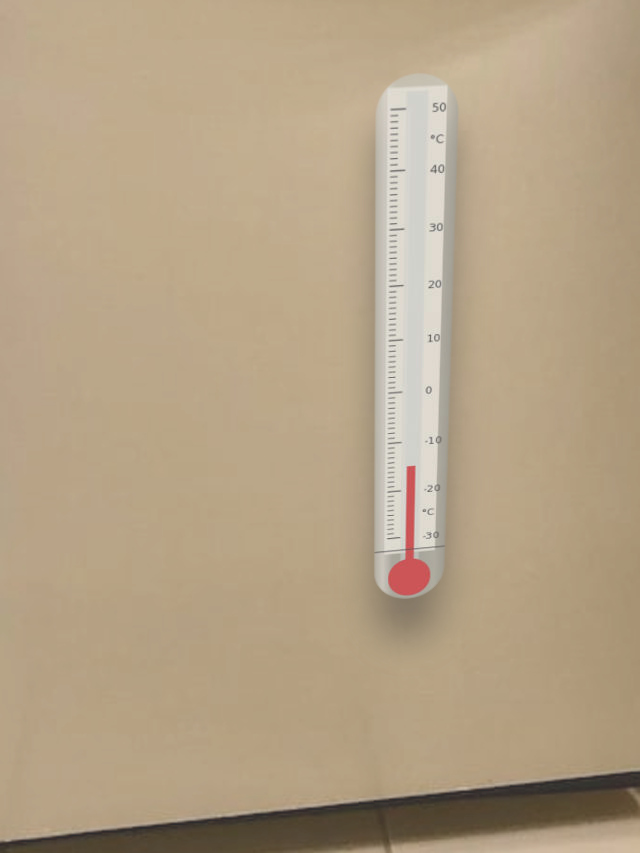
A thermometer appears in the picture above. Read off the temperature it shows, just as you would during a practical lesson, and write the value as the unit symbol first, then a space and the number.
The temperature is °C -15
